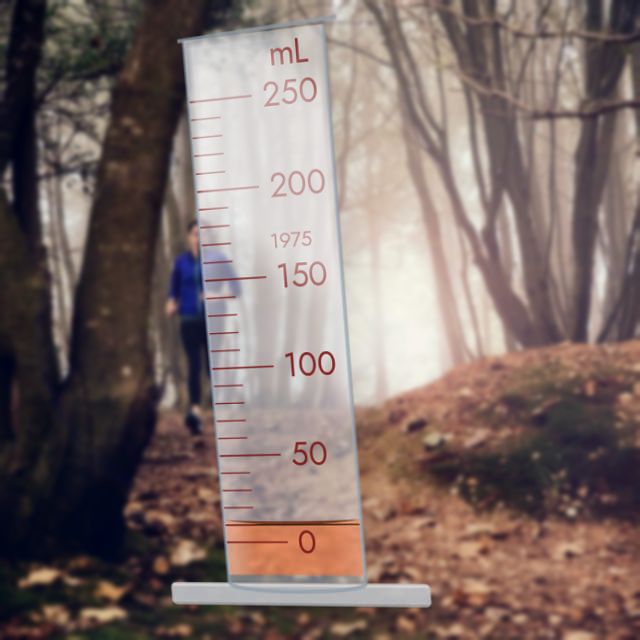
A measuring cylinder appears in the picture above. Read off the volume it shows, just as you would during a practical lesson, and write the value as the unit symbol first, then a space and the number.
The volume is mL 10
